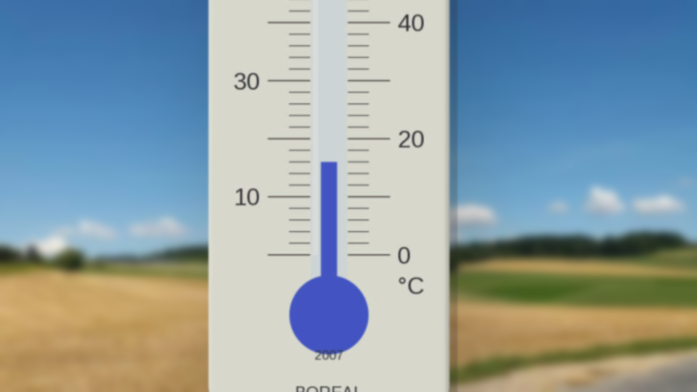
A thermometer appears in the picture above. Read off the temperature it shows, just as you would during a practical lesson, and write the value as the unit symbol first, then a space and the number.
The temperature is °C 16
